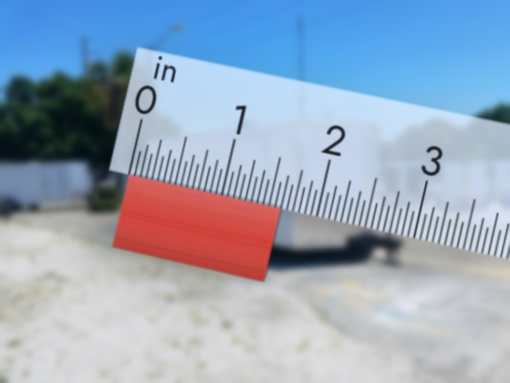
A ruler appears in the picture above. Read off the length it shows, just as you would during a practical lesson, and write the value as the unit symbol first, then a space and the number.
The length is in 1.625
